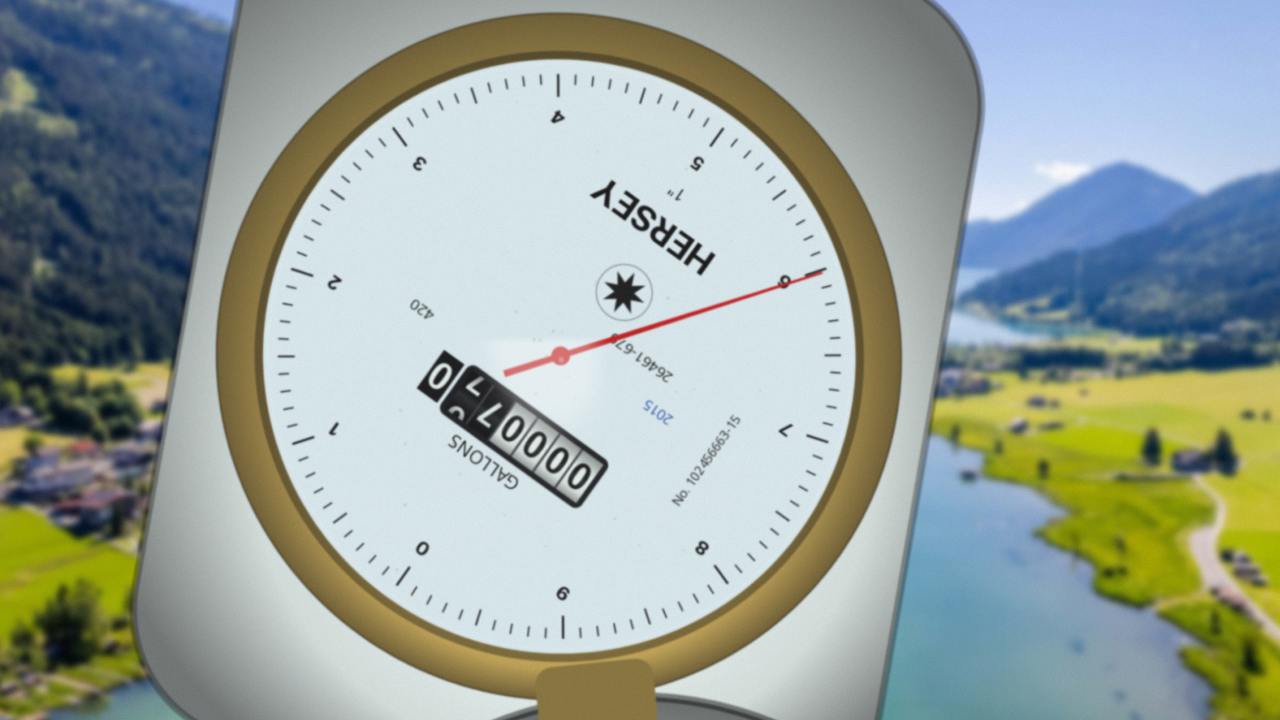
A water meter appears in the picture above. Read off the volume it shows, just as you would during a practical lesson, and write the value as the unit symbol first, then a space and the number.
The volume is gal 766.0
